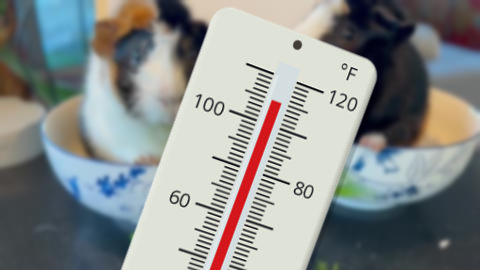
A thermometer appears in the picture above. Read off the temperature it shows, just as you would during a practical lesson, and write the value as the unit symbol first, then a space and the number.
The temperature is °F 110
